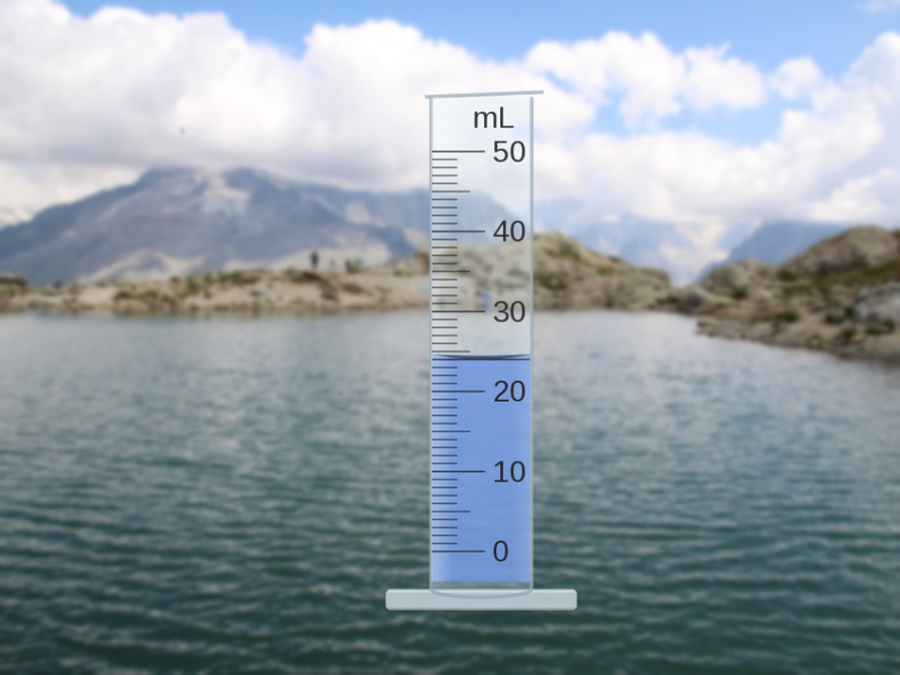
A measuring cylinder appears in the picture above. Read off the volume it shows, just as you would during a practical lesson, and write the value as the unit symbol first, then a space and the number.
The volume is mL 24
